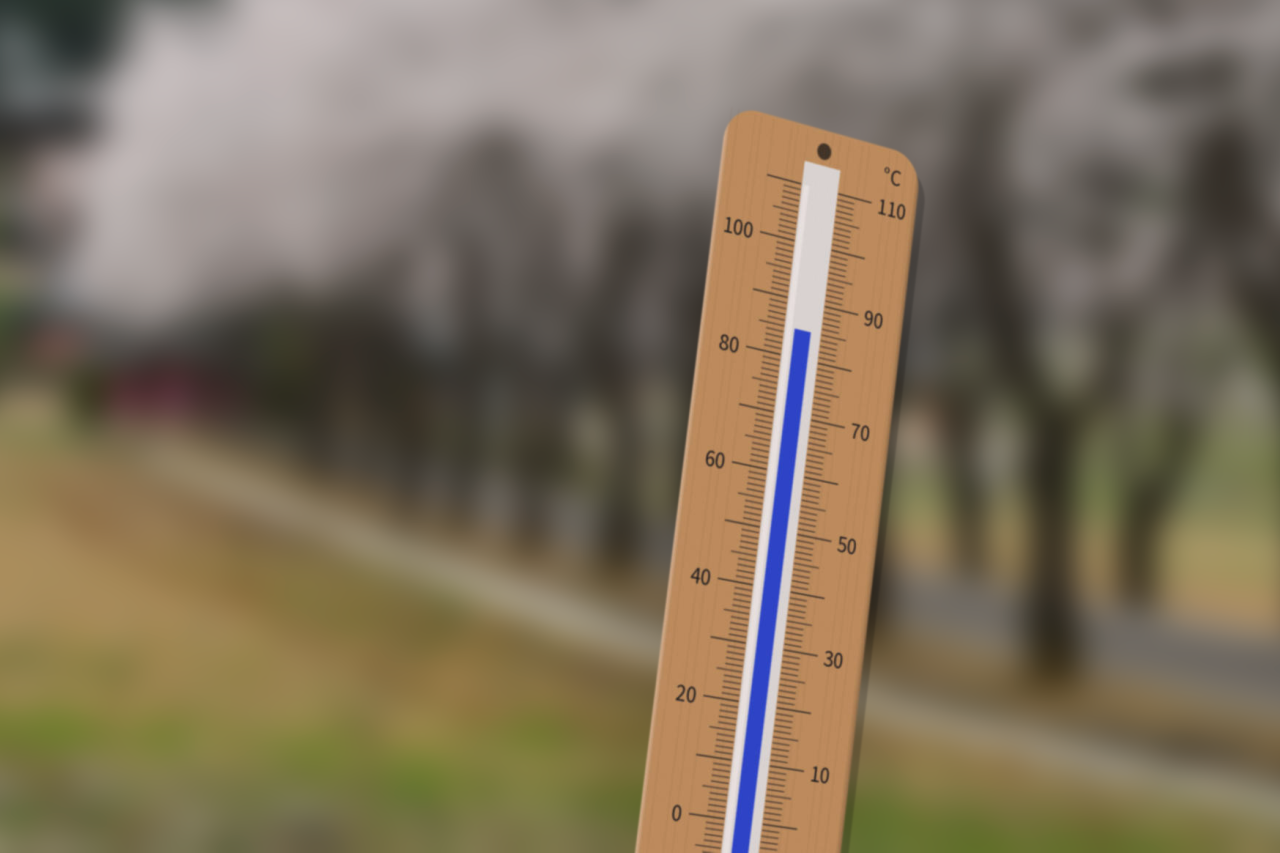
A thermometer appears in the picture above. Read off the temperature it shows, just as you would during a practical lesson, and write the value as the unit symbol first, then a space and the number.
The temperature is °C 85
